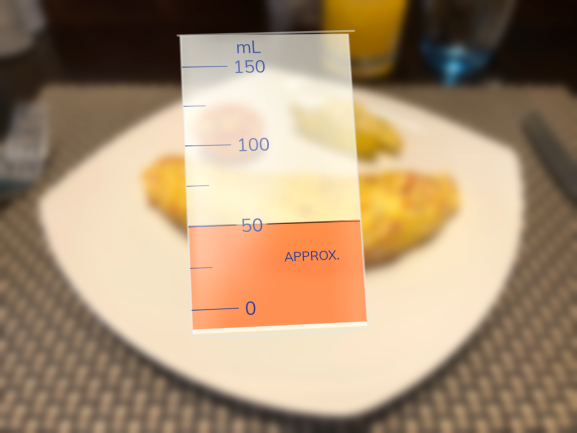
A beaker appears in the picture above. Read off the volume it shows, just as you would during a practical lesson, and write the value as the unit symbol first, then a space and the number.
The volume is mL 50
